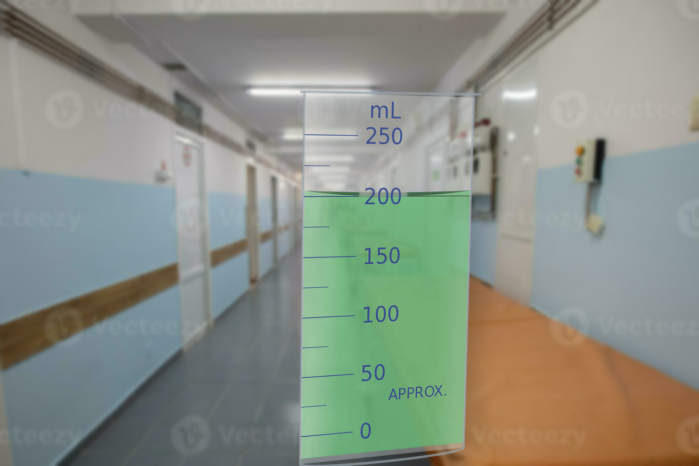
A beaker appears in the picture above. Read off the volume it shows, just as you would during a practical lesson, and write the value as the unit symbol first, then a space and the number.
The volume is mL 200
